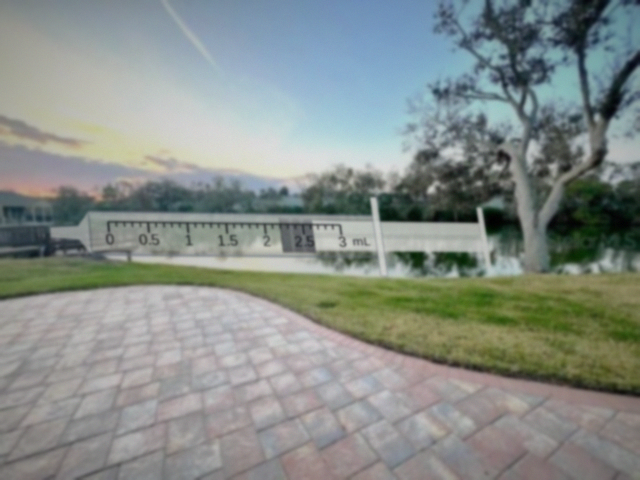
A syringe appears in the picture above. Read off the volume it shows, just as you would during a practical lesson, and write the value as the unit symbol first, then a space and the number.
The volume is mL 2.2
